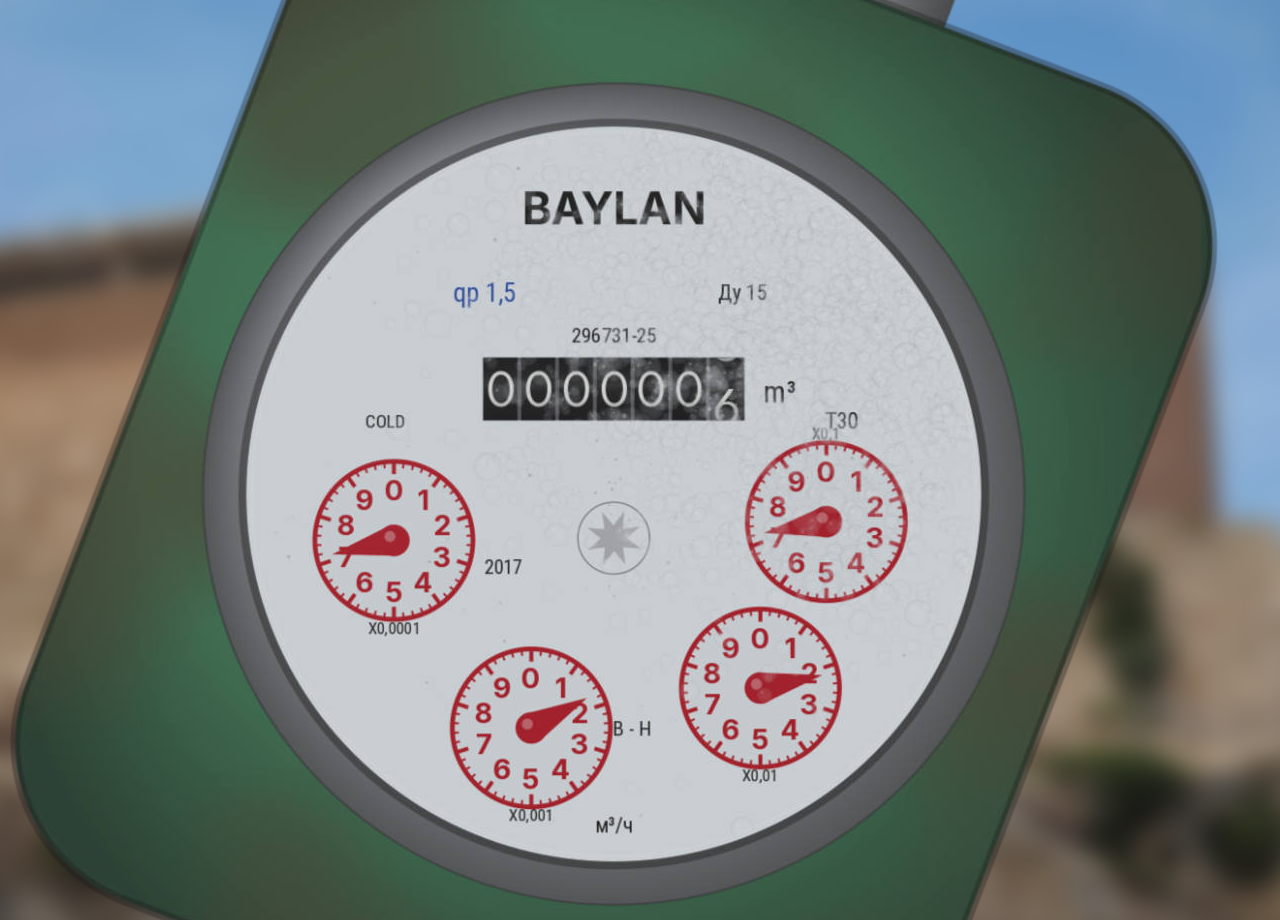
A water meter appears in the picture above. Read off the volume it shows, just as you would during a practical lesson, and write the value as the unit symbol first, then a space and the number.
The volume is m³ 5.7217
